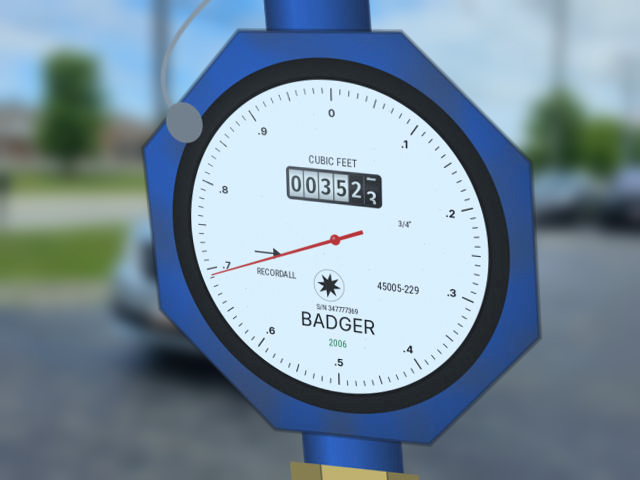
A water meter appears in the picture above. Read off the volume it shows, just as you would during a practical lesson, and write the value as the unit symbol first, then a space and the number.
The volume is ft³ 3522.69
